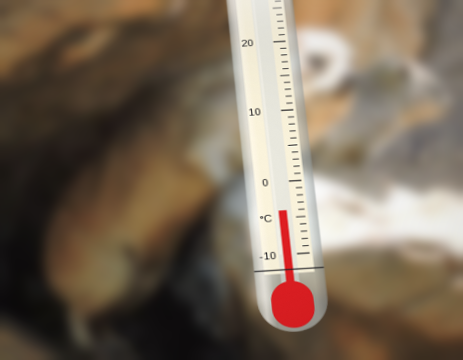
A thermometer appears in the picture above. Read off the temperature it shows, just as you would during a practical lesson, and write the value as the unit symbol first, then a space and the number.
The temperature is °C -4
